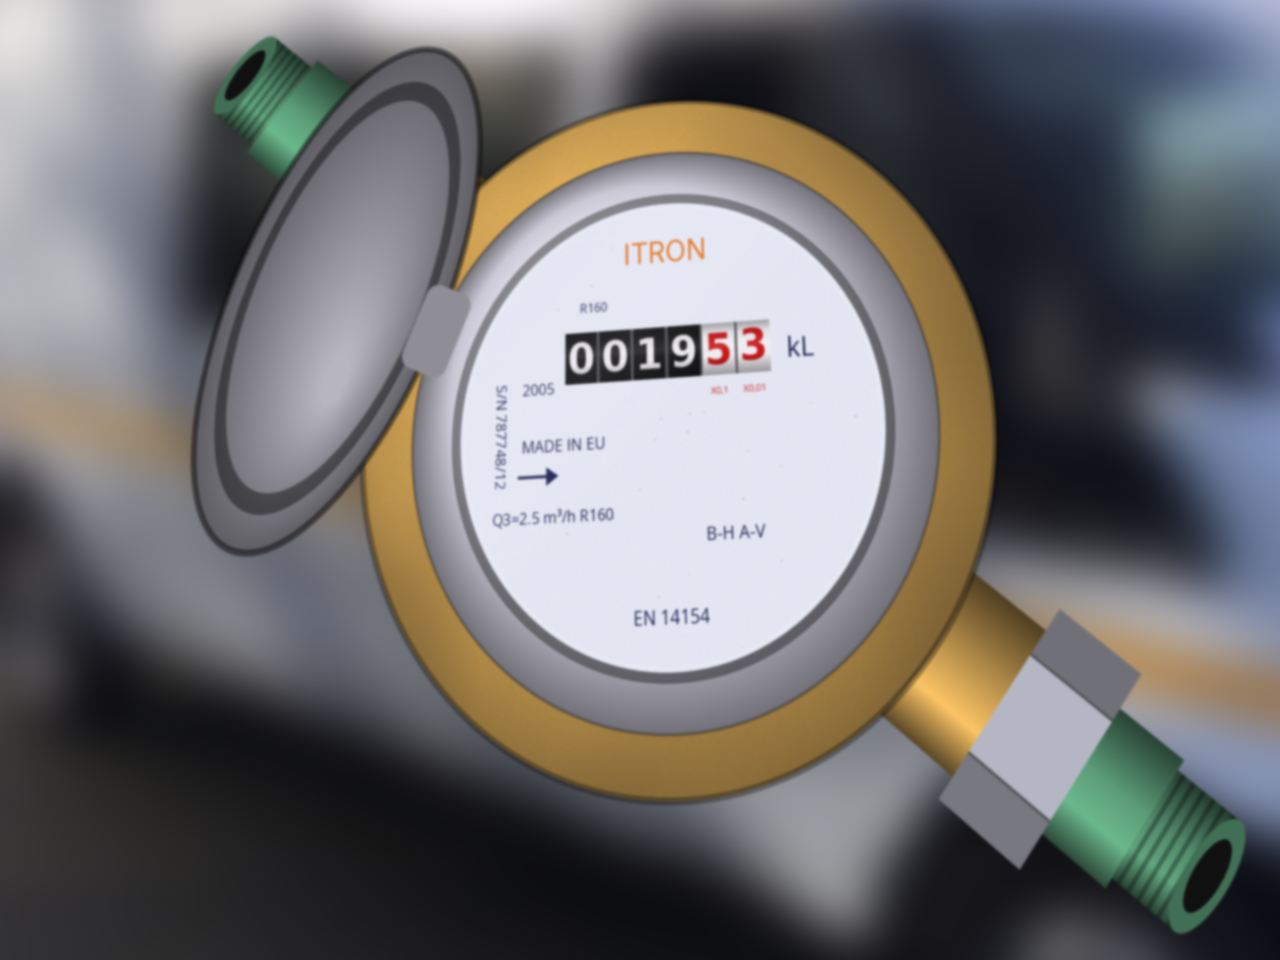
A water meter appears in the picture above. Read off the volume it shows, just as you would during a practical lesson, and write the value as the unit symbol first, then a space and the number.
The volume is kL 19.53
